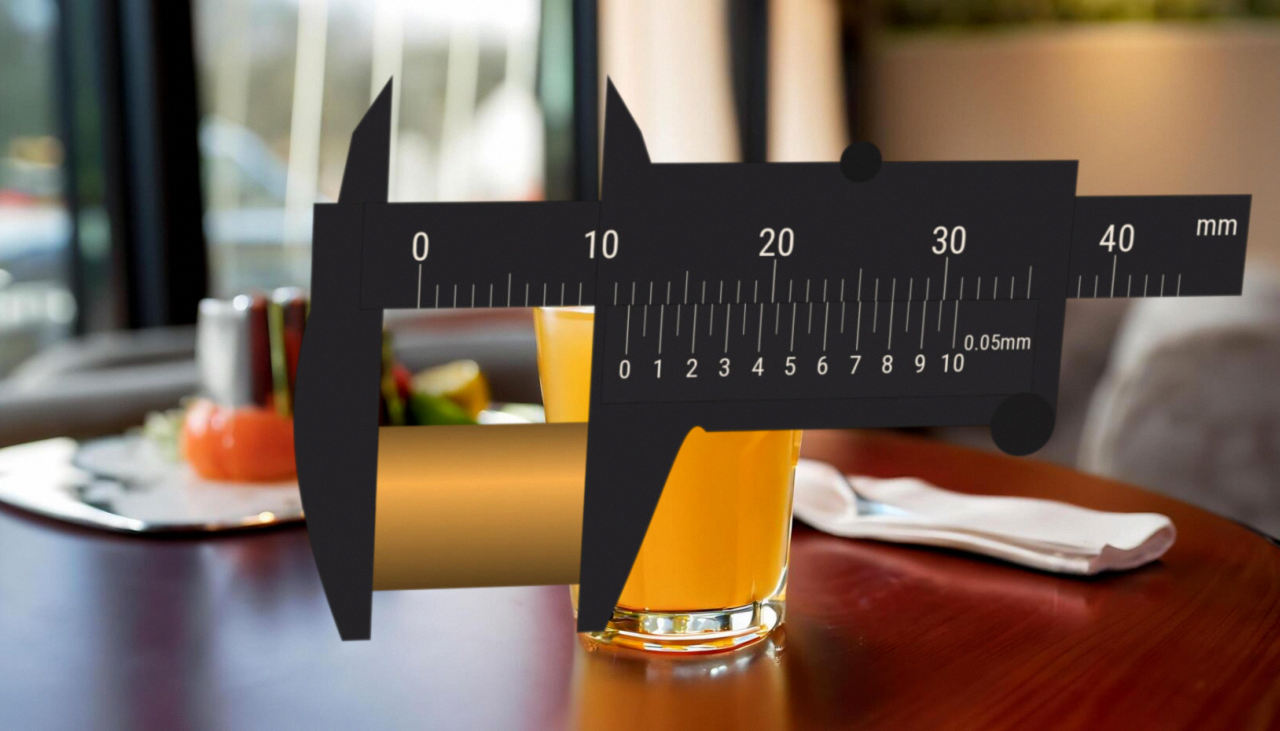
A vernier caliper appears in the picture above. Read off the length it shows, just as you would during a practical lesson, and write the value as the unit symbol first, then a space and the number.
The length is mm 11.8
